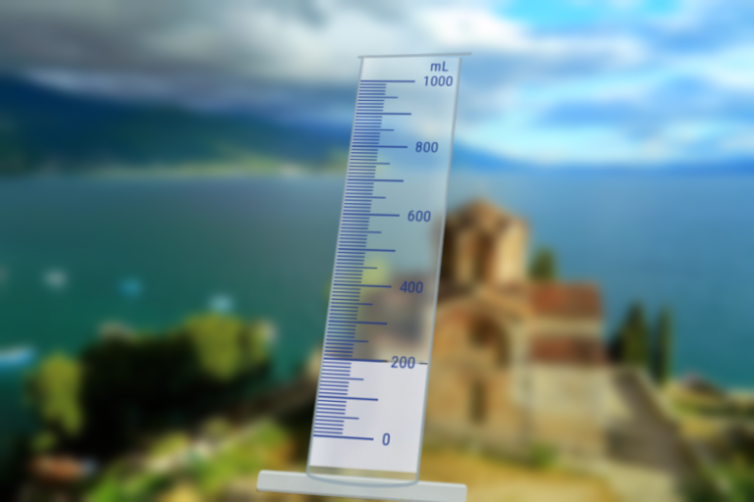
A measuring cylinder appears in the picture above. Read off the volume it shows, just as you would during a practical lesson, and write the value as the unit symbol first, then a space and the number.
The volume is mL 200
